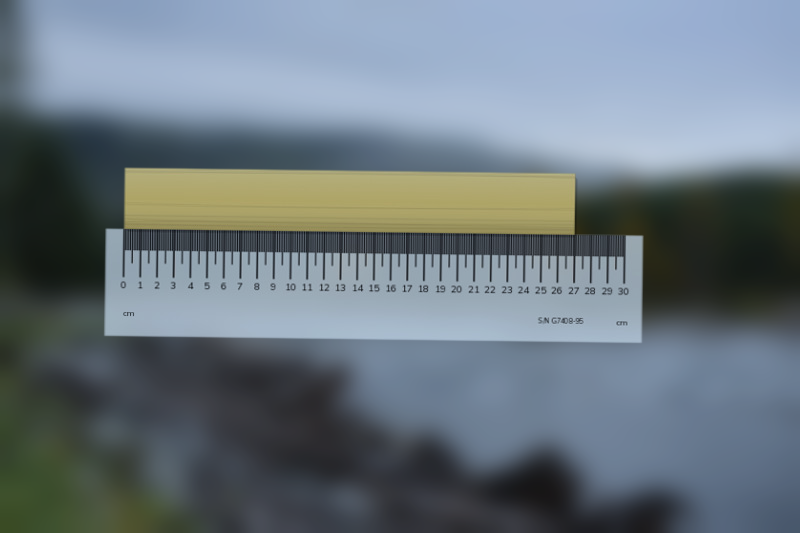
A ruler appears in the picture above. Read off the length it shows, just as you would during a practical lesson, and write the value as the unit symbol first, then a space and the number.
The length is cm 27
